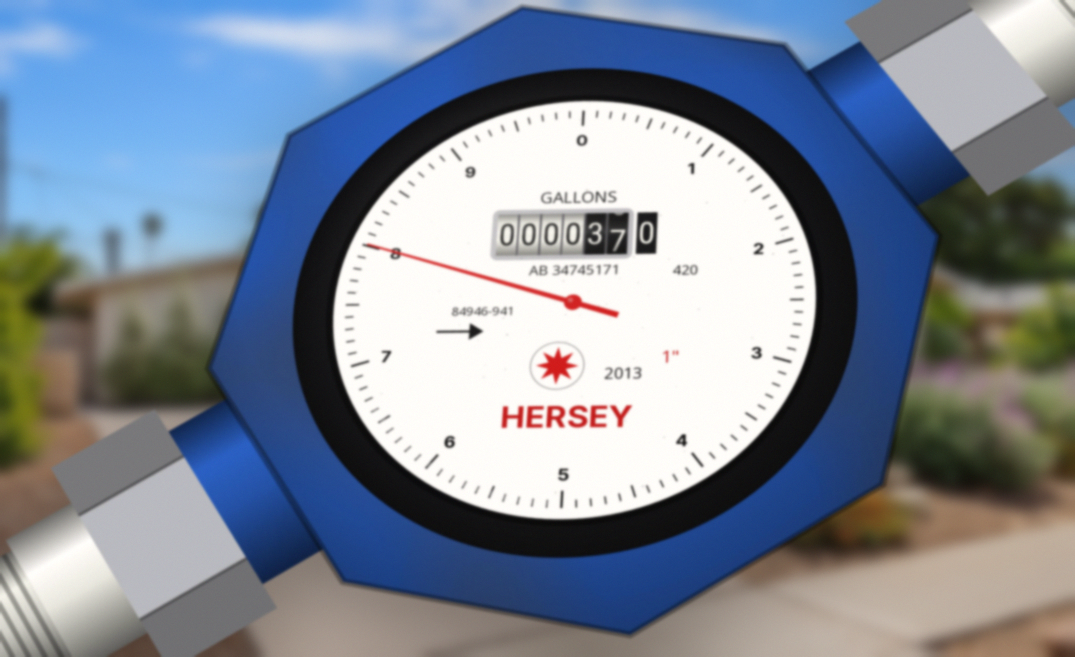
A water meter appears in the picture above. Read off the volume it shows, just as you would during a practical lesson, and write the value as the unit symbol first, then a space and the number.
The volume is gal 368.0
